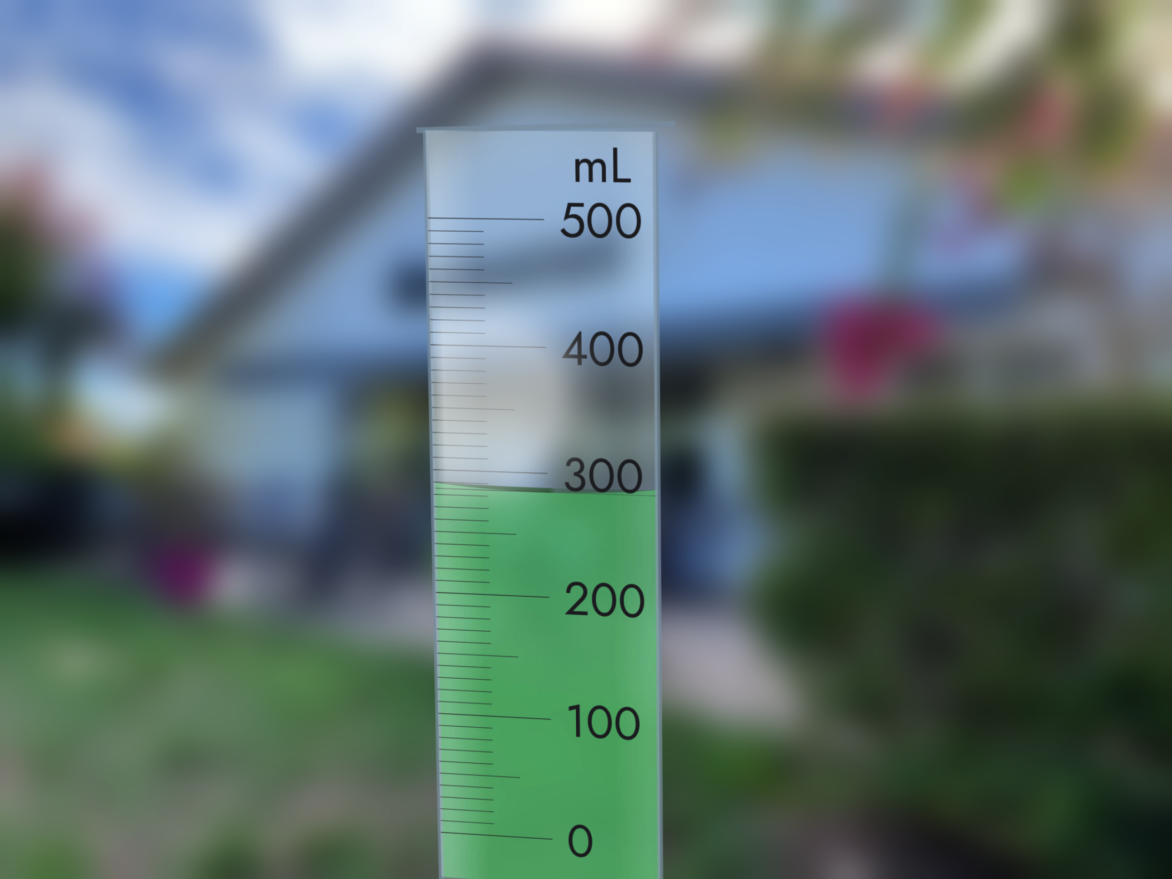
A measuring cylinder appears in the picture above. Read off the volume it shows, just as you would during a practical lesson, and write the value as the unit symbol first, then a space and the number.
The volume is mL 285
